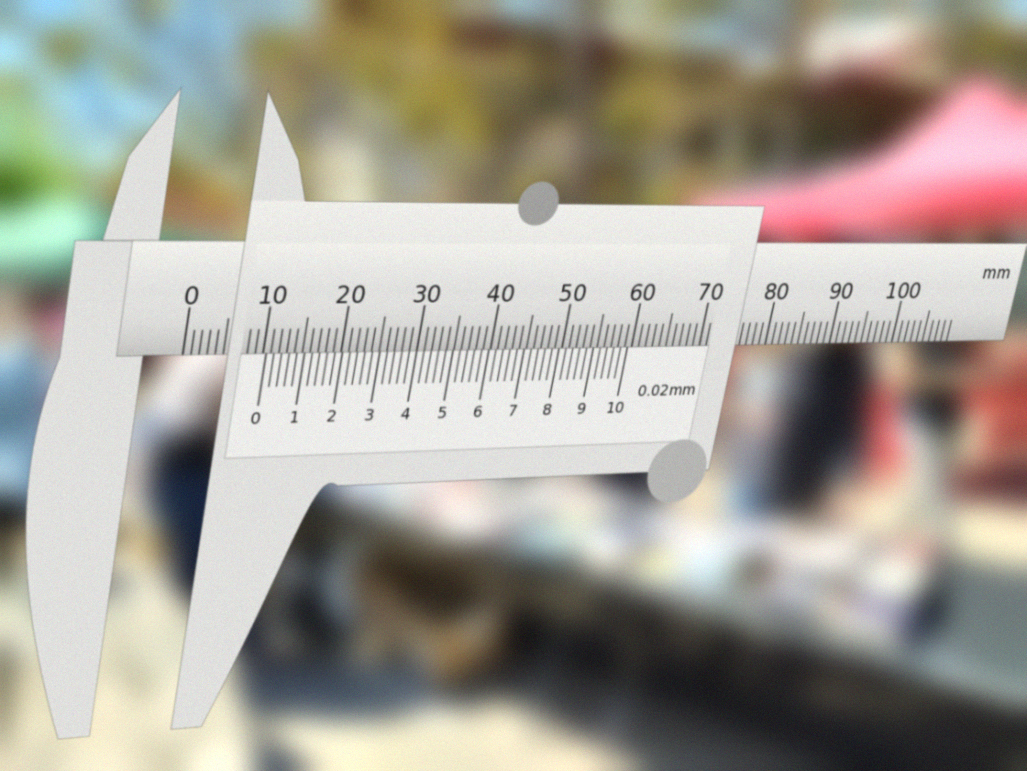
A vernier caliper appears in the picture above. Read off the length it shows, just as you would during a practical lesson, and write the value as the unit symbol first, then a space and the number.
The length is mm 10.4
